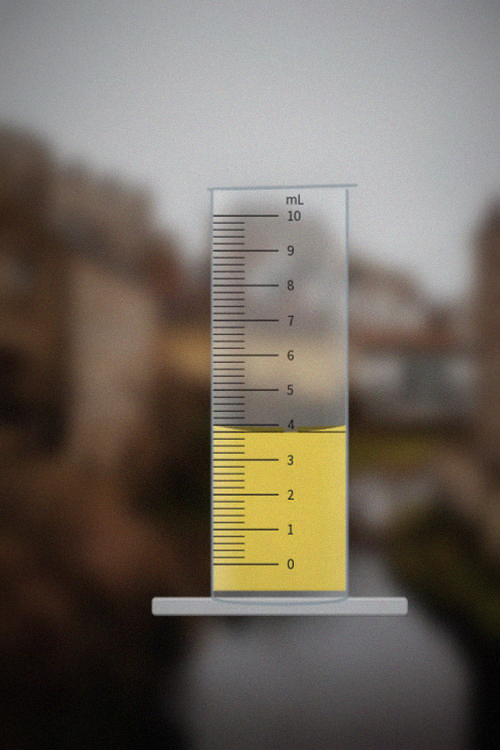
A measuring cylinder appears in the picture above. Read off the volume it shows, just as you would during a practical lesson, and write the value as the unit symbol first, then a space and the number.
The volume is mL 3.8
